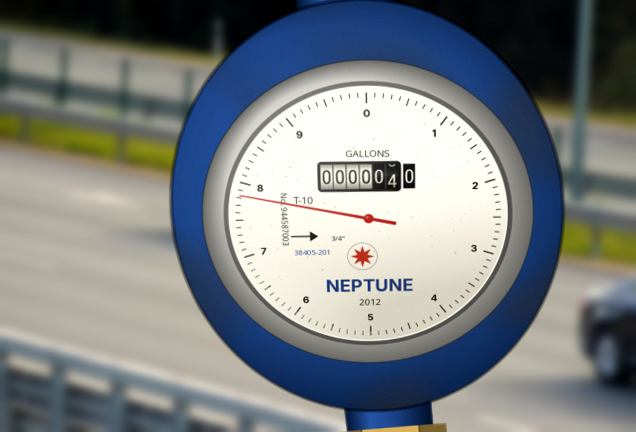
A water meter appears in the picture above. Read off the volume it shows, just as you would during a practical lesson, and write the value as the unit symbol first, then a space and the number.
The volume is gal 37.8
